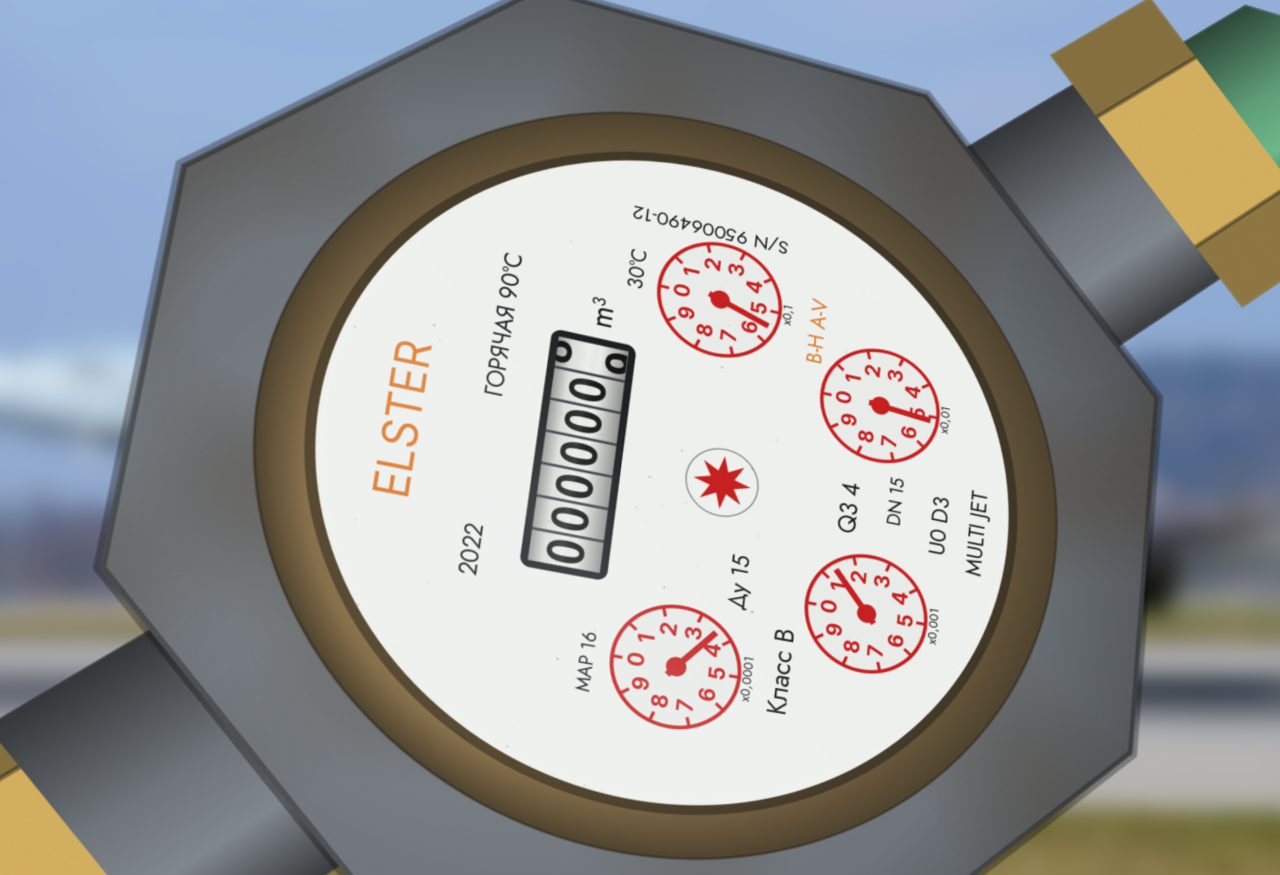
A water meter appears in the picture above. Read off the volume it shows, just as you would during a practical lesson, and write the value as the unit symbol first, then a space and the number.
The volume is m³ 8.5513
